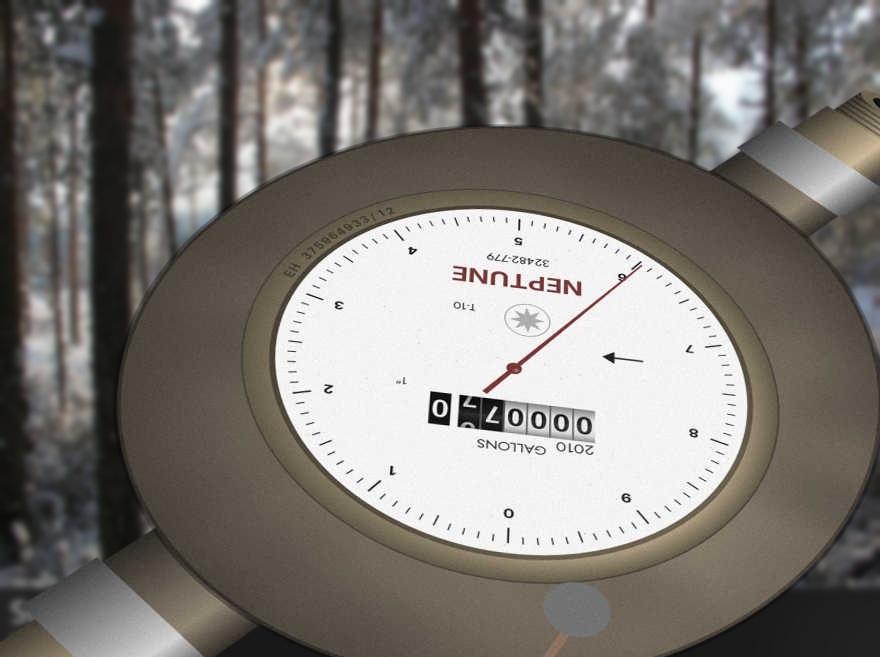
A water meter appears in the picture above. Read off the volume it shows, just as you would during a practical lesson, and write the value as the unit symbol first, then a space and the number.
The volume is gal 766.0
